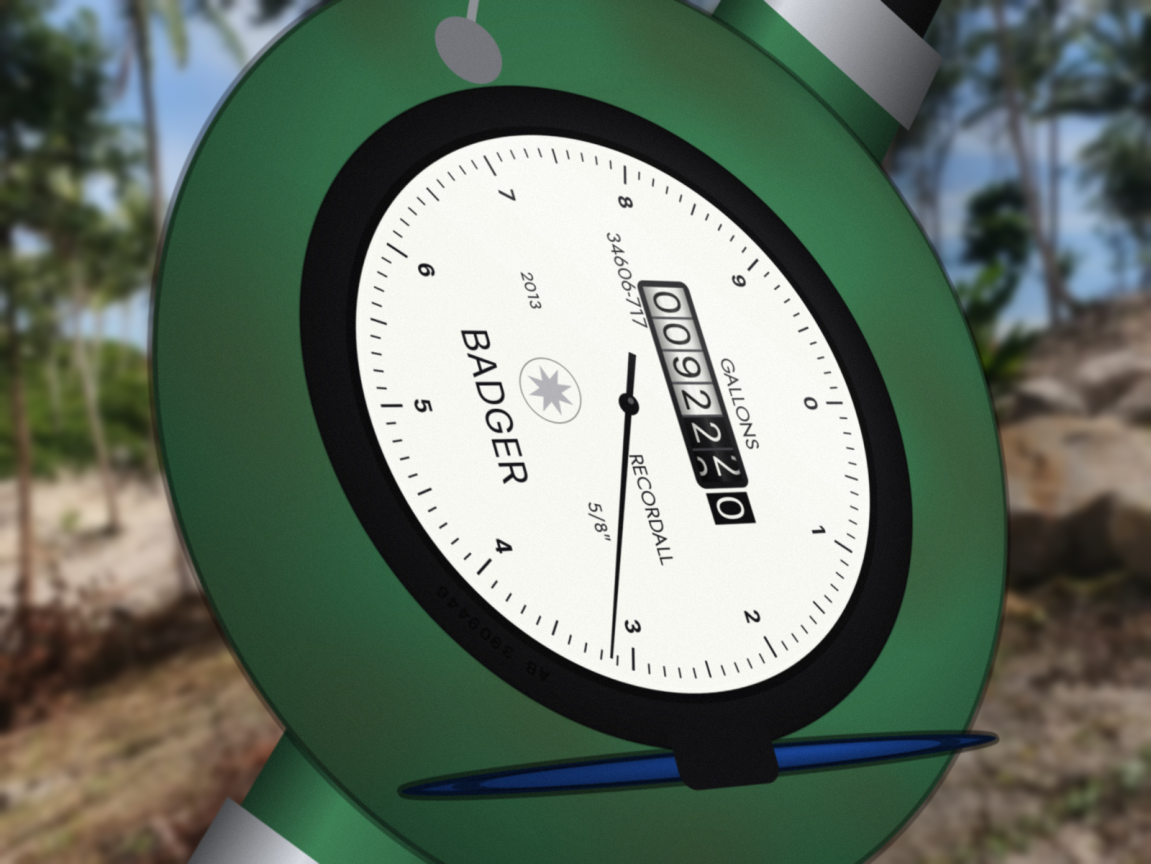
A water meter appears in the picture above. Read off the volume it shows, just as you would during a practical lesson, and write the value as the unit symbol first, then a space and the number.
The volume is gal 92223.1
